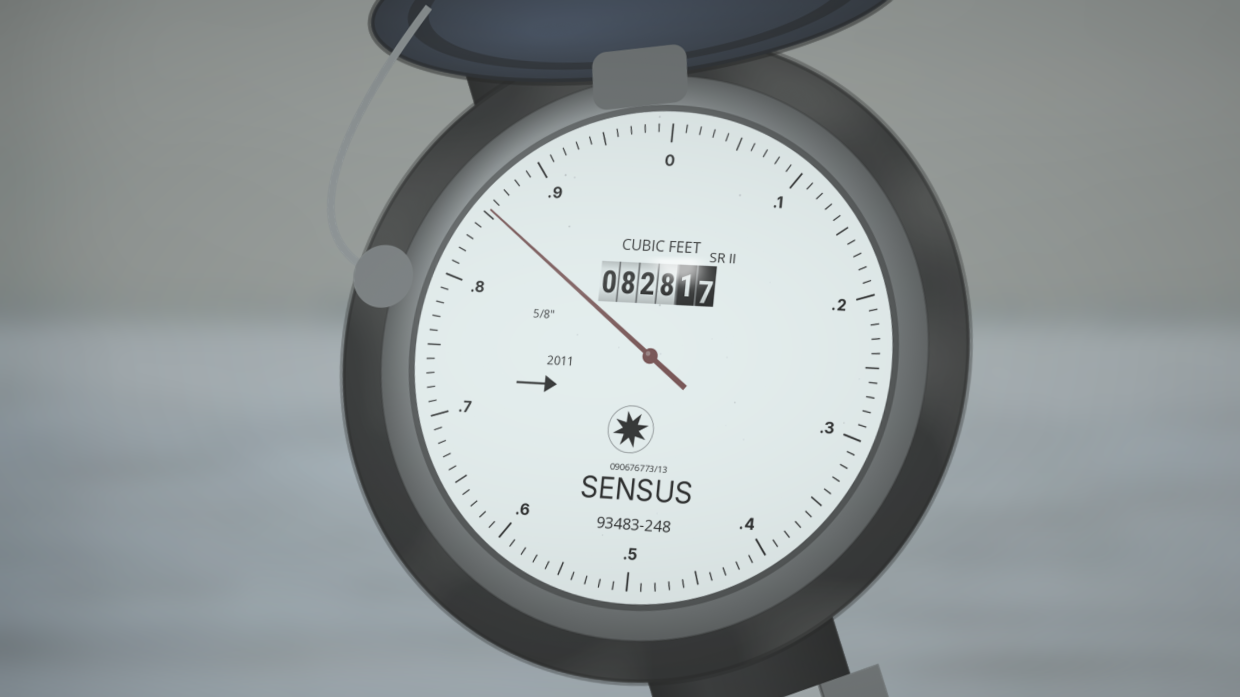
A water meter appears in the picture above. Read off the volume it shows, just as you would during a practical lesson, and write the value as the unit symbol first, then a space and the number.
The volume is ft³ 82816.85
